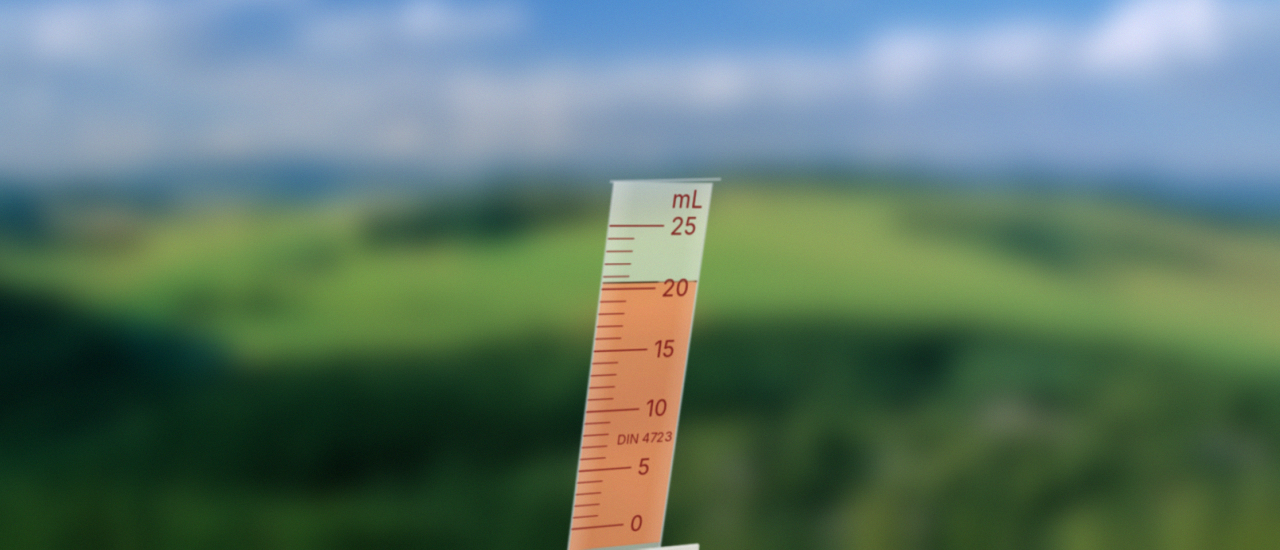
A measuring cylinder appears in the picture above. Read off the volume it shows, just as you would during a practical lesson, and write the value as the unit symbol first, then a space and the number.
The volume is mL 20.5
